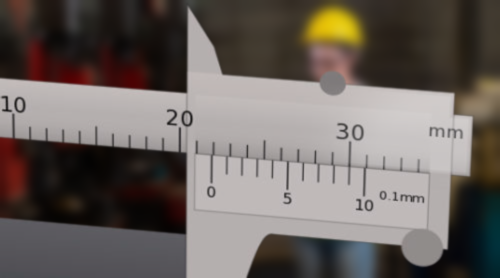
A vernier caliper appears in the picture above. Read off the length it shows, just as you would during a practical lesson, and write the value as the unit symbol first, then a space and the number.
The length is mm 21.9
